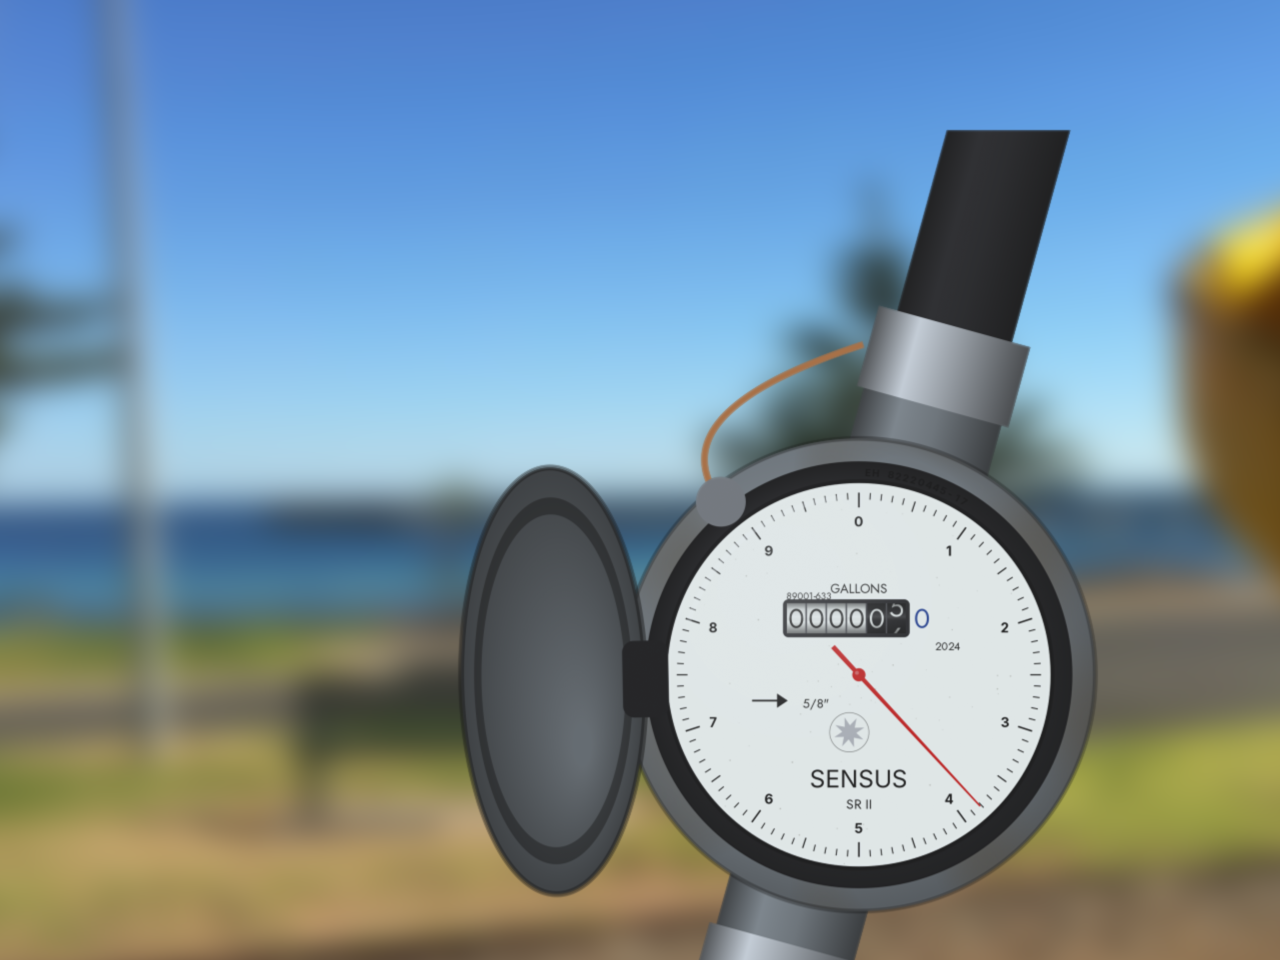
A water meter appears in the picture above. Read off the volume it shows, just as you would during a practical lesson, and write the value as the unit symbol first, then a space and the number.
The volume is gal 53.8
